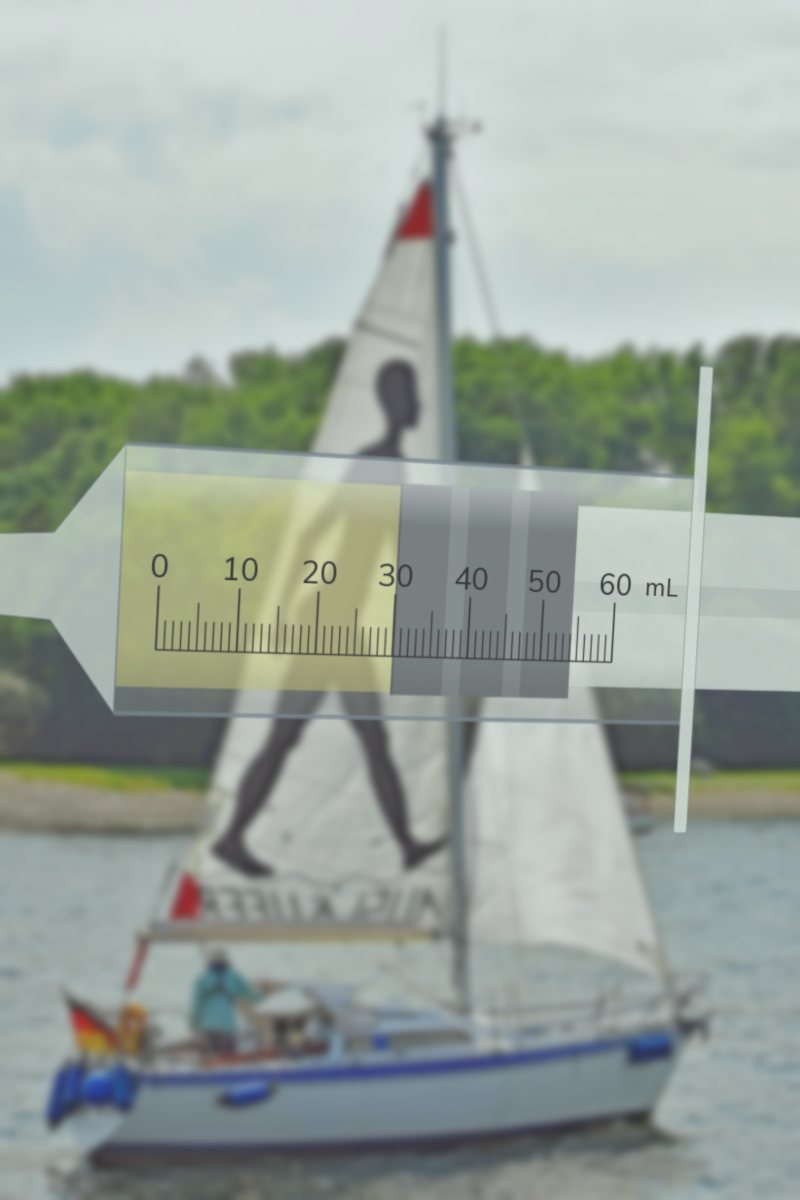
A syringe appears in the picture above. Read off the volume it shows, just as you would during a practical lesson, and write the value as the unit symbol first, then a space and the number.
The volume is mL 30
